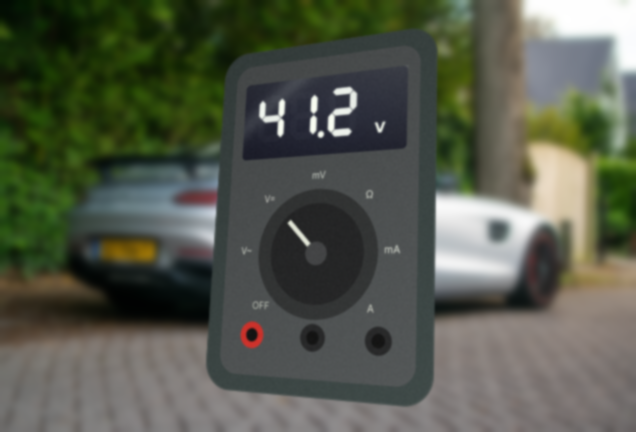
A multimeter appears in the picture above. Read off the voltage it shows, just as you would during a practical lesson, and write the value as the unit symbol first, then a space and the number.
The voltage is V 41.2
